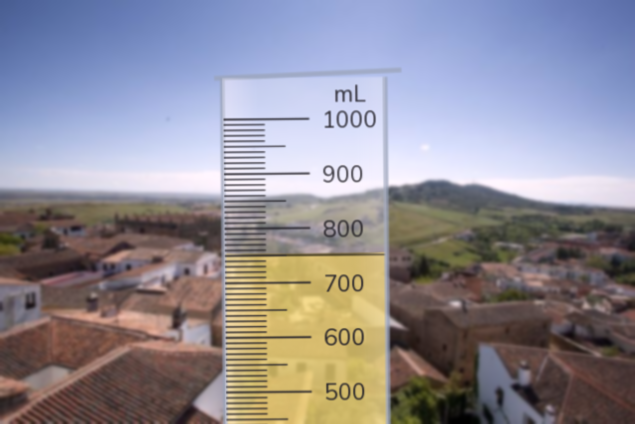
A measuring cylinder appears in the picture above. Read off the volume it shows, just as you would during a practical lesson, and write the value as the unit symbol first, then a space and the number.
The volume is mL 750
